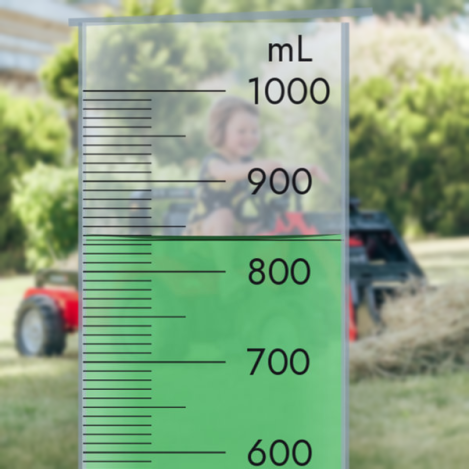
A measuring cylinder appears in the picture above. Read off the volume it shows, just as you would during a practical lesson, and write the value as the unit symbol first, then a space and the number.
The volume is mL 835
